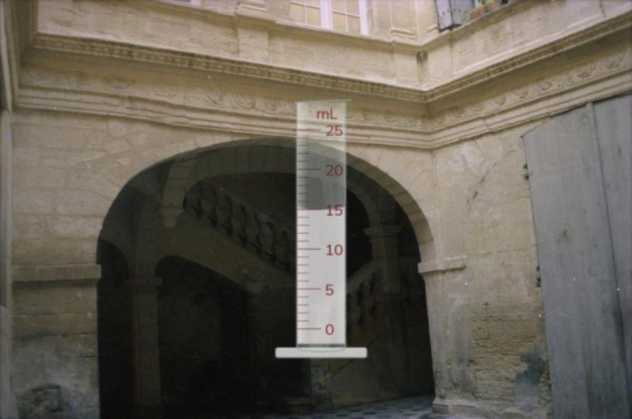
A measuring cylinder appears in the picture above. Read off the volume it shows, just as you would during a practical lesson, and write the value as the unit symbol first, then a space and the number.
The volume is mL 15
